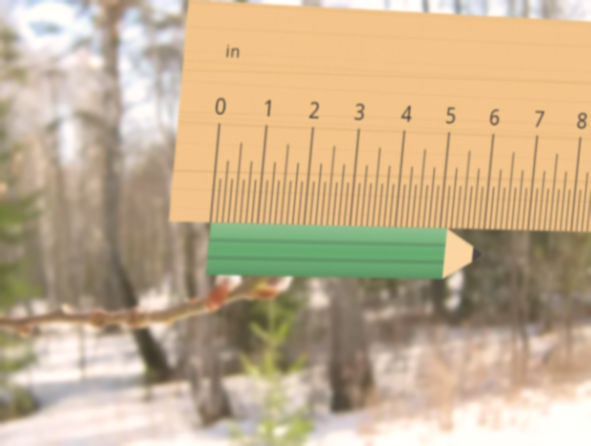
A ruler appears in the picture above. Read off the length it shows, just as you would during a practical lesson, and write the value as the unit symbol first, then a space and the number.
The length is in 6
